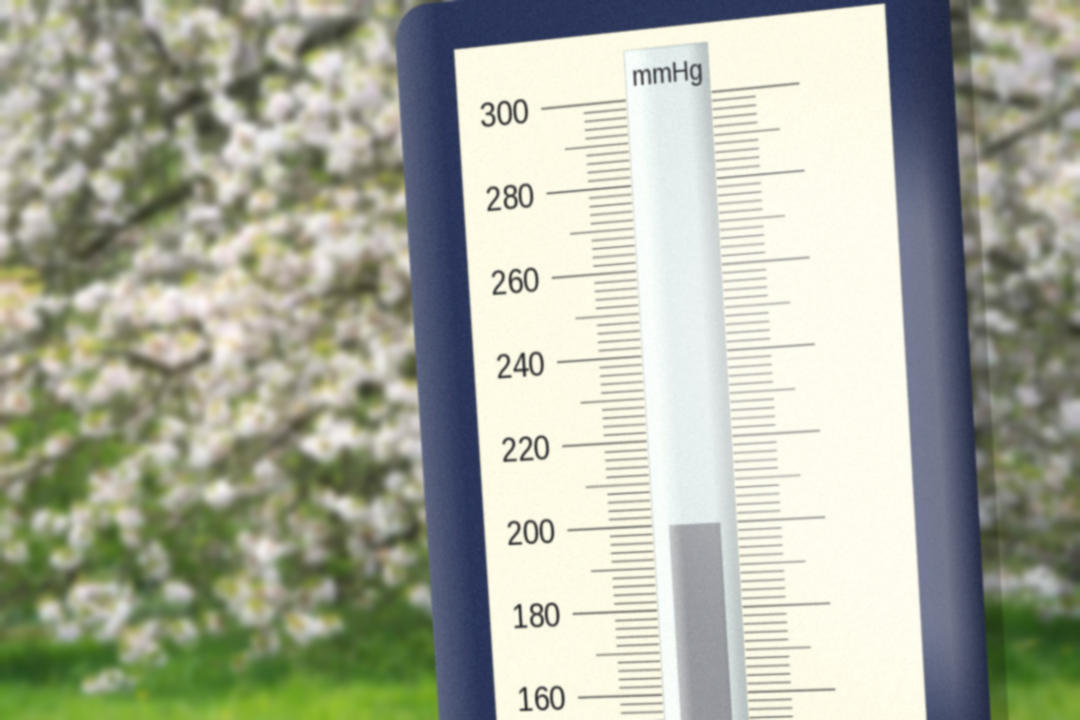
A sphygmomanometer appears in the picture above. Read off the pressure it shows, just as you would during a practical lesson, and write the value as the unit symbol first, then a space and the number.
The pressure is mmHg 200
